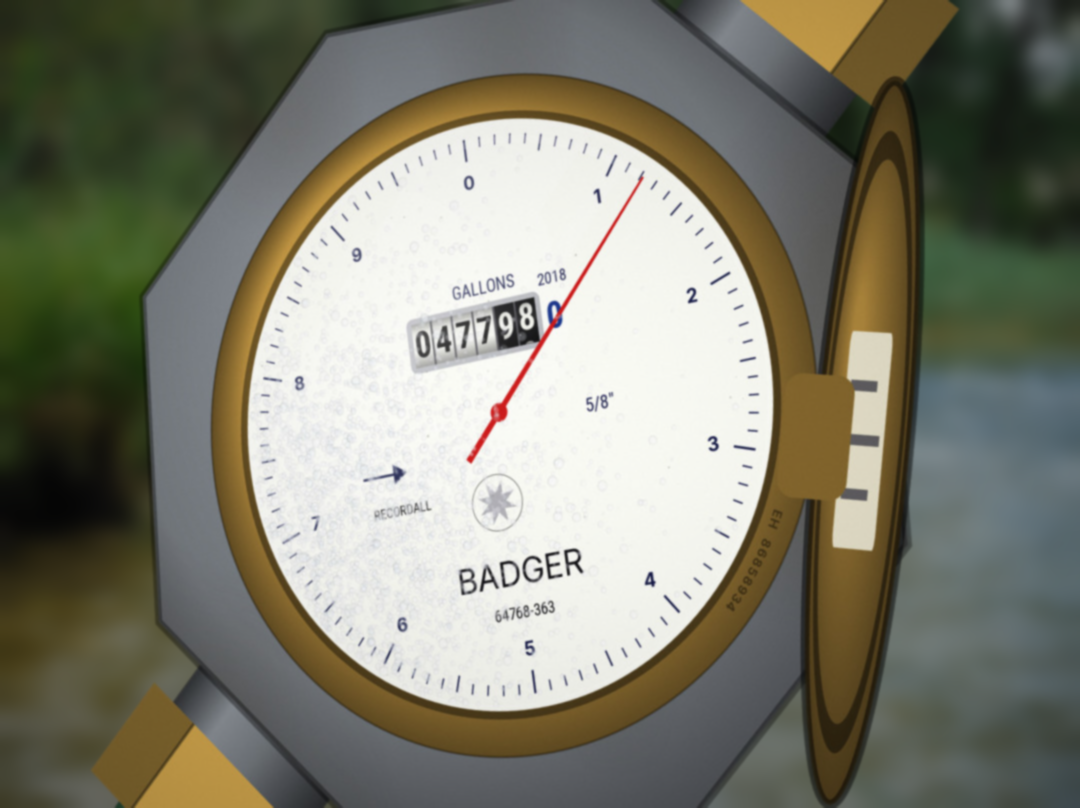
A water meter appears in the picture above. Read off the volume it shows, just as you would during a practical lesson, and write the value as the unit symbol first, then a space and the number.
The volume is gal 477981.2
